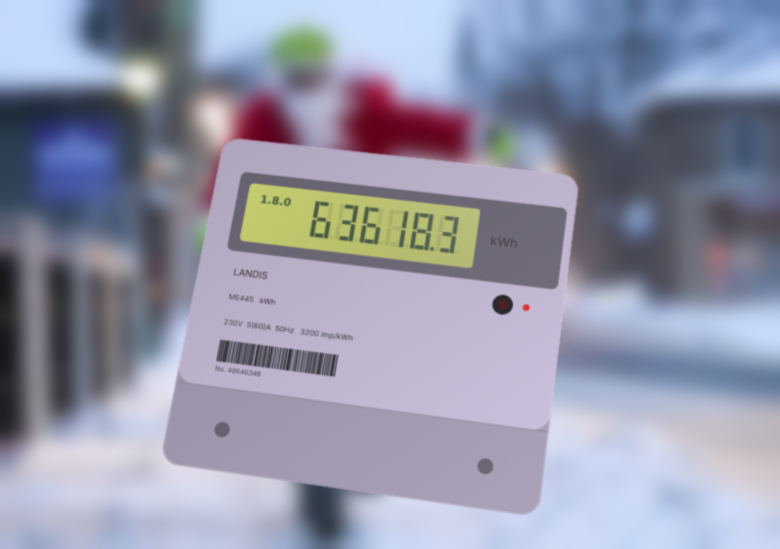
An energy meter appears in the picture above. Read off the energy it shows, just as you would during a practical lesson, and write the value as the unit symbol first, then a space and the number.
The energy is kWh 63618.3
